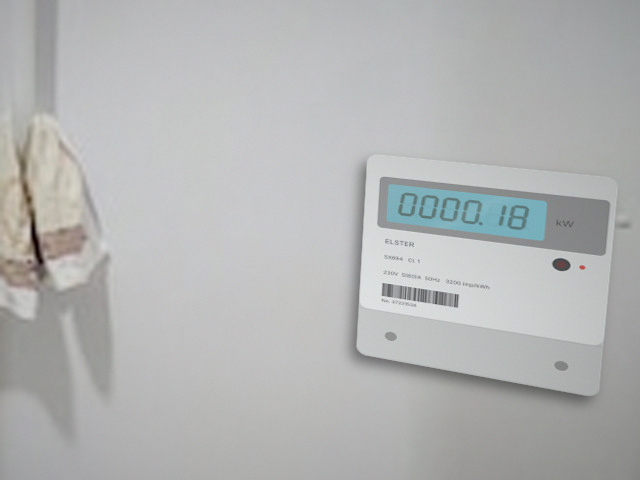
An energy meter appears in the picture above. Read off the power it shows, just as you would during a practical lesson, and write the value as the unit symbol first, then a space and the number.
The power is kW 0.18
